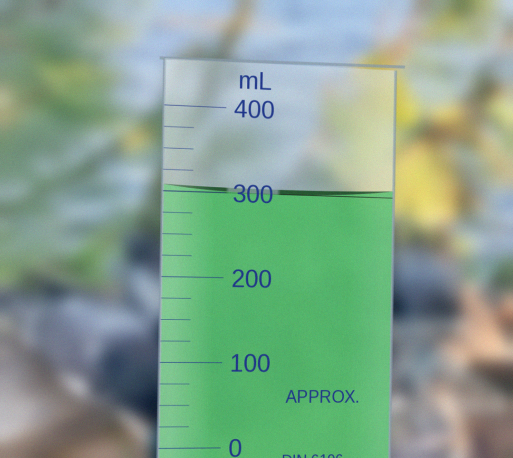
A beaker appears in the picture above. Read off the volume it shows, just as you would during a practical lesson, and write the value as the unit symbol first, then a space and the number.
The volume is mL 300
